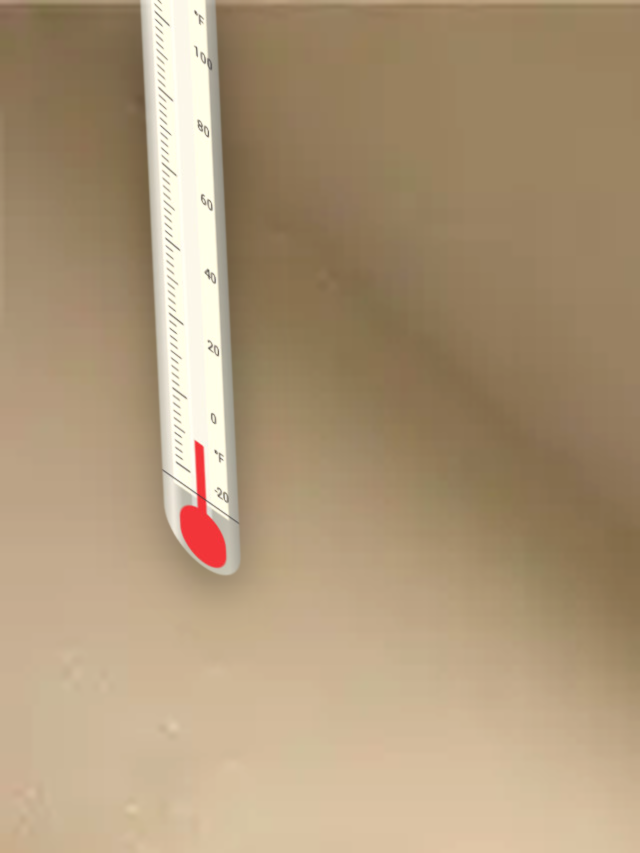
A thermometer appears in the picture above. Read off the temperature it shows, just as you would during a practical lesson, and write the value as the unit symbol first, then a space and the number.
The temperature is °F -10
